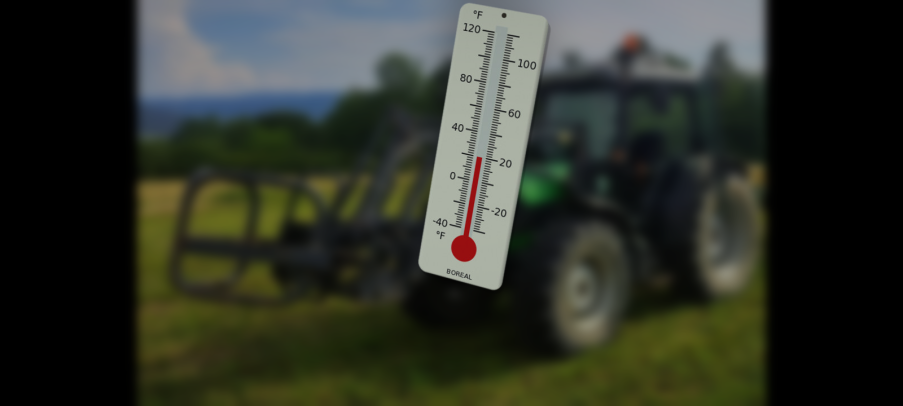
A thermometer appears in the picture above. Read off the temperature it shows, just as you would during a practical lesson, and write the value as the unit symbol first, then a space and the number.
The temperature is °F 20
